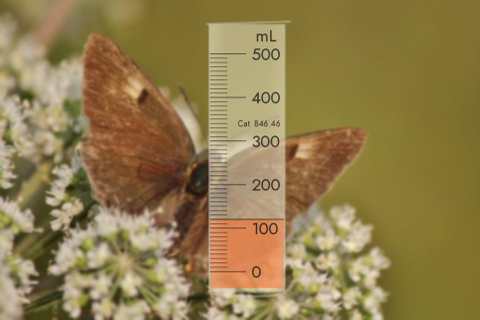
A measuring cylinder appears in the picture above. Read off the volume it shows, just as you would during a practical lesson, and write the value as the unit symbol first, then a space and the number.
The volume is mL 120
